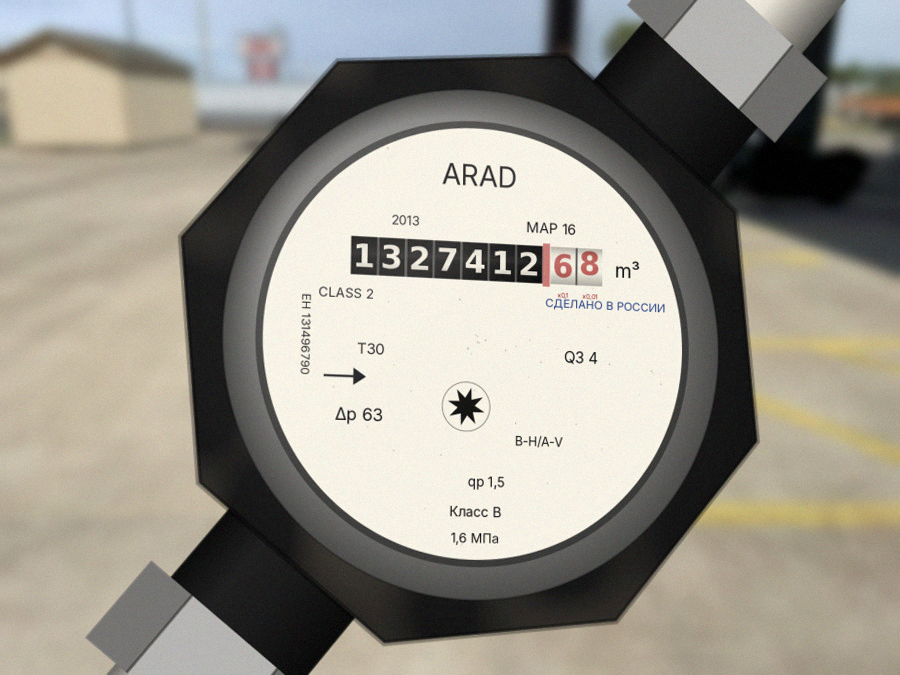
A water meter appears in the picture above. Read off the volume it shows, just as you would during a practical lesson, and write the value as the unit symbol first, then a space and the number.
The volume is m³ 1327412.68
